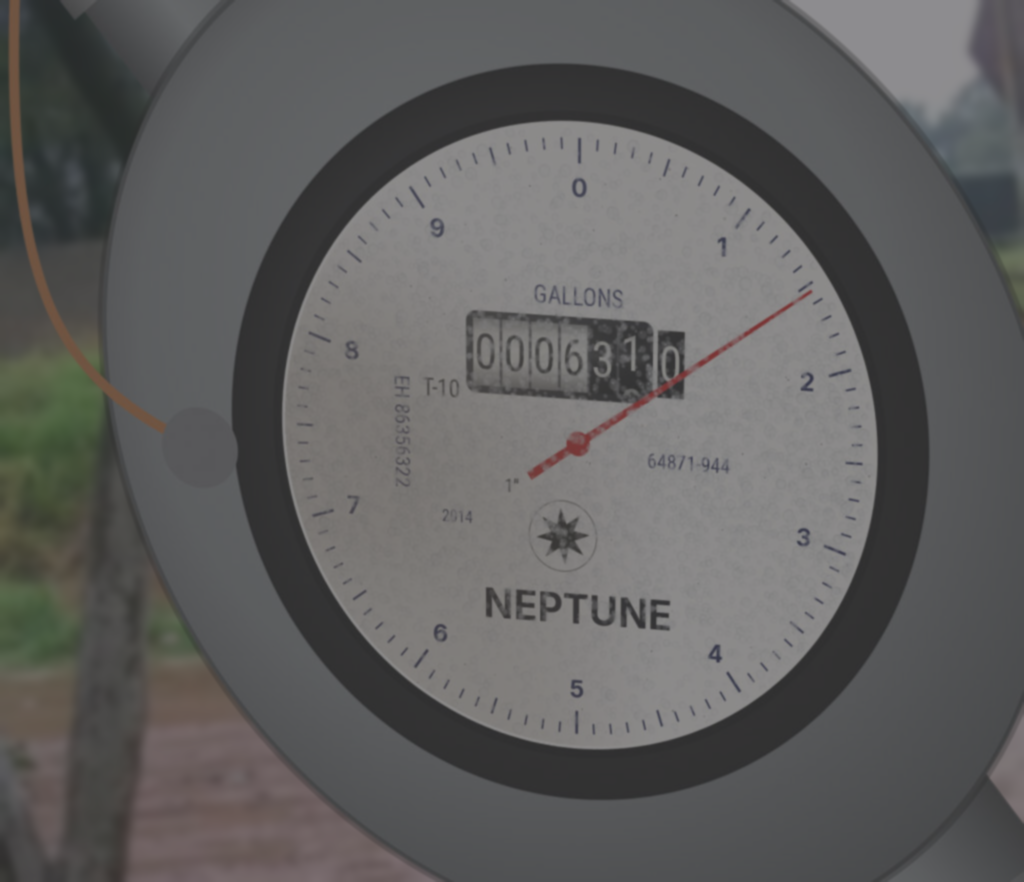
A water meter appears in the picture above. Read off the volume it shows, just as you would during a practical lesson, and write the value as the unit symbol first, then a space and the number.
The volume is gal 6311.5
